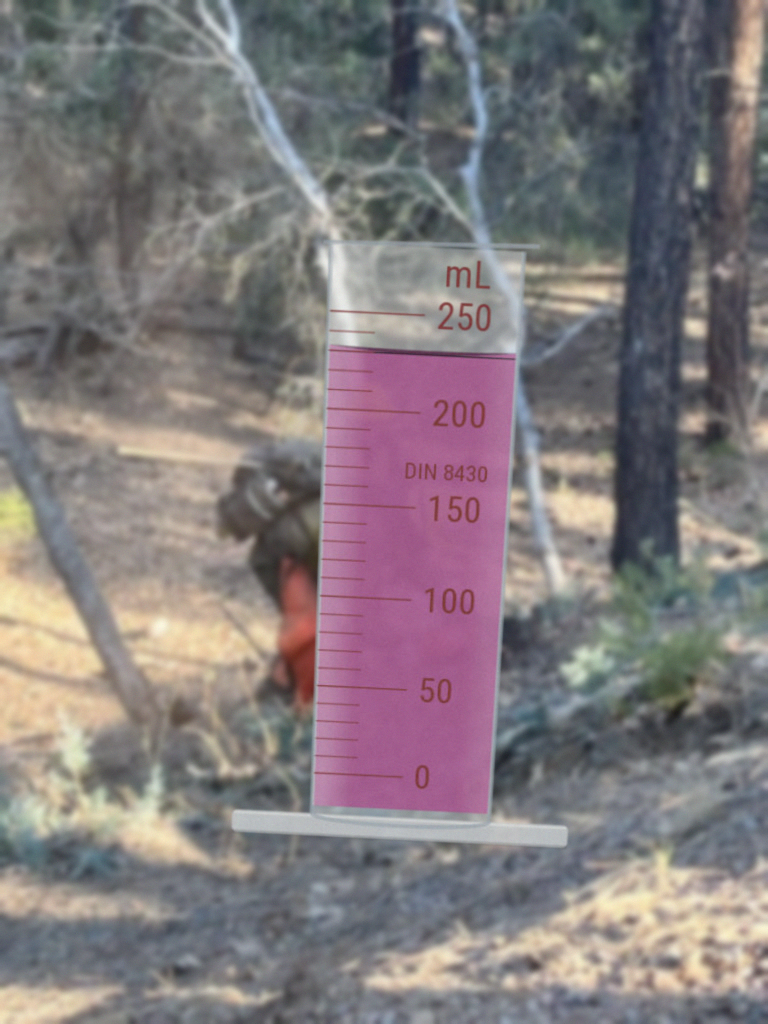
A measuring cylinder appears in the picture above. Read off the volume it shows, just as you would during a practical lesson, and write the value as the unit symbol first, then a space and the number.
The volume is mL 230
